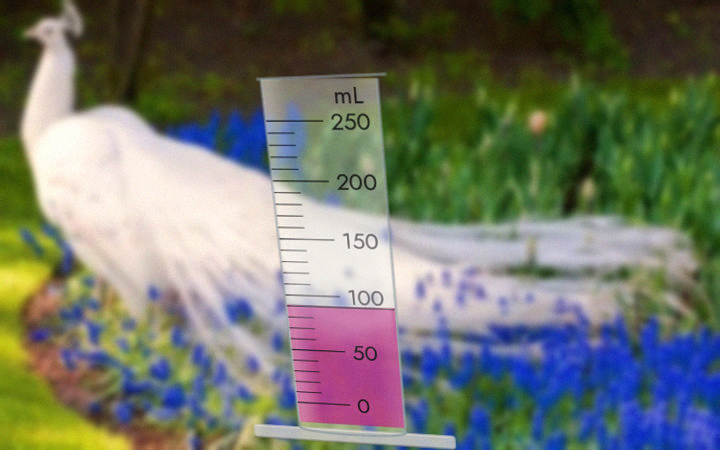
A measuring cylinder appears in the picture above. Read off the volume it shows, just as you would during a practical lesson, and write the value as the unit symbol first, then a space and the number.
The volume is mL 90
